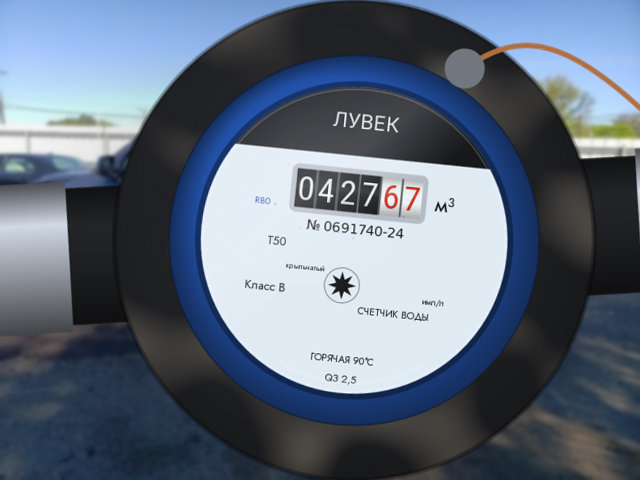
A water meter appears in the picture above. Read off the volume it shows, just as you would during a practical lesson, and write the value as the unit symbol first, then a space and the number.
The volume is m³ 427.67
